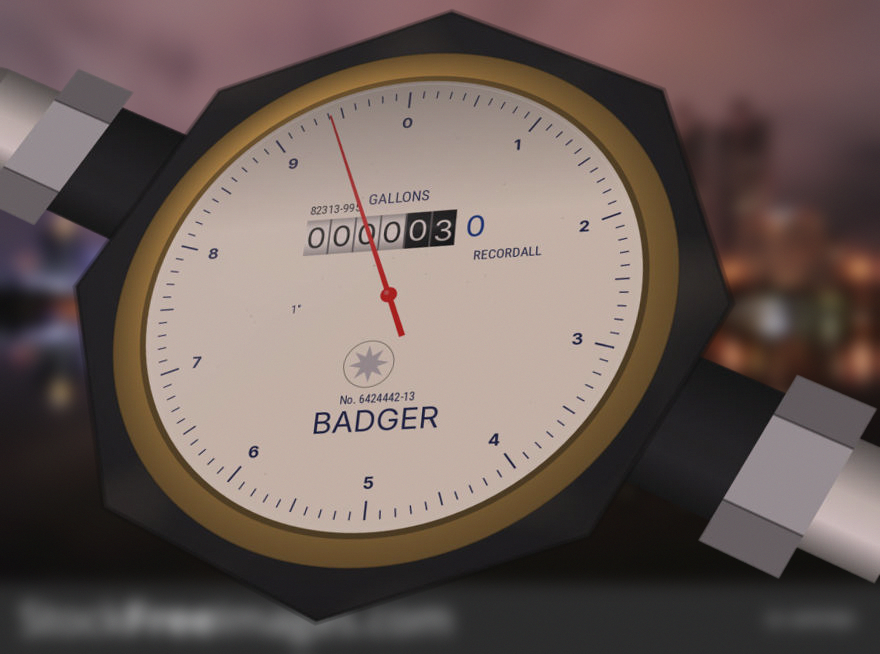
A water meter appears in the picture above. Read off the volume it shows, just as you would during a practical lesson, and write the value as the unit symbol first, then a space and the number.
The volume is gal 29.4
